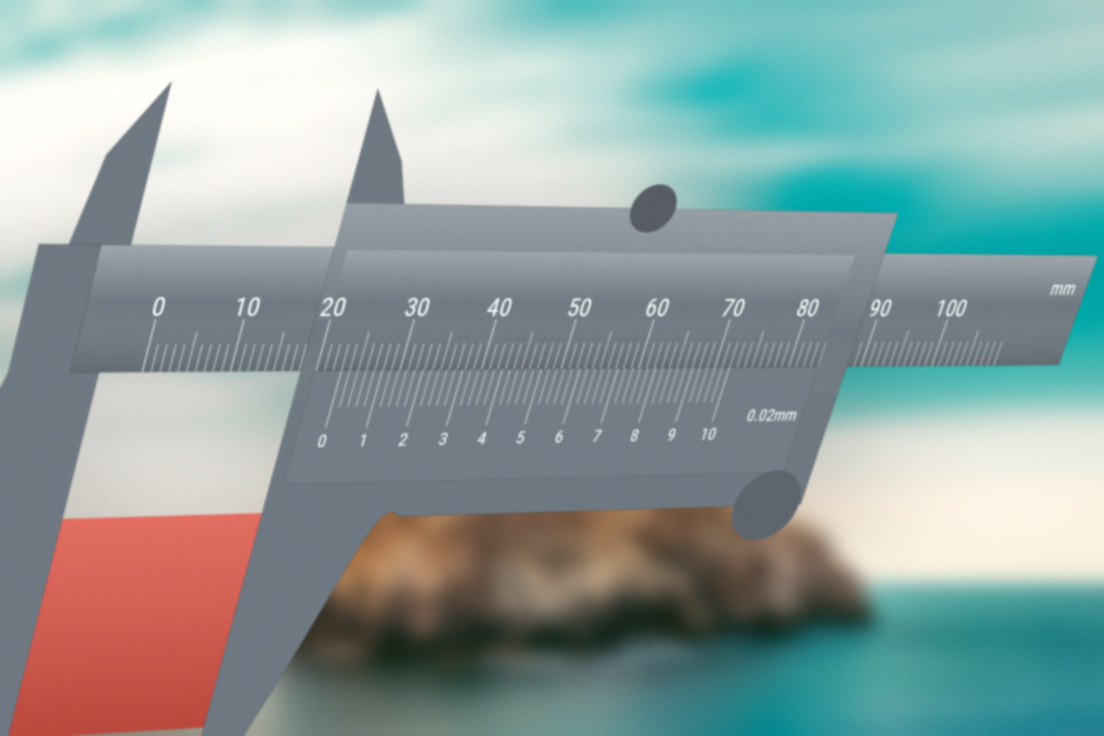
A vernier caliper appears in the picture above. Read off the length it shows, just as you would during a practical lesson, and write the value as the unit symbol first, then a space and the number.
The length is mm 23.0
